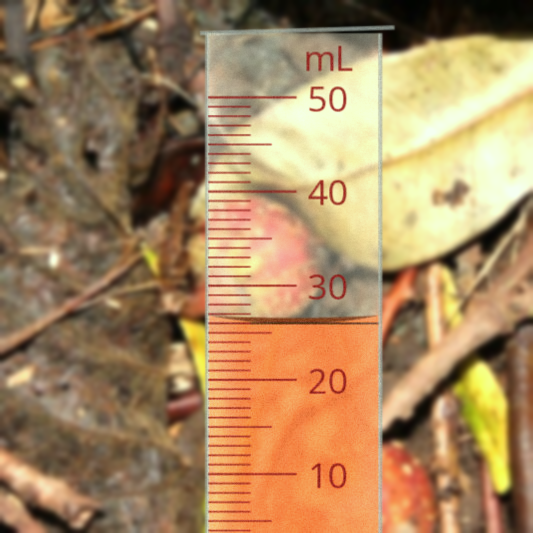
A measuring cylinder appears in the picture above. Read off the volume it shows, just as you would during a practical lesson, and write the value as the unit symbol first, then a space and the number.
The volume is mL 26
